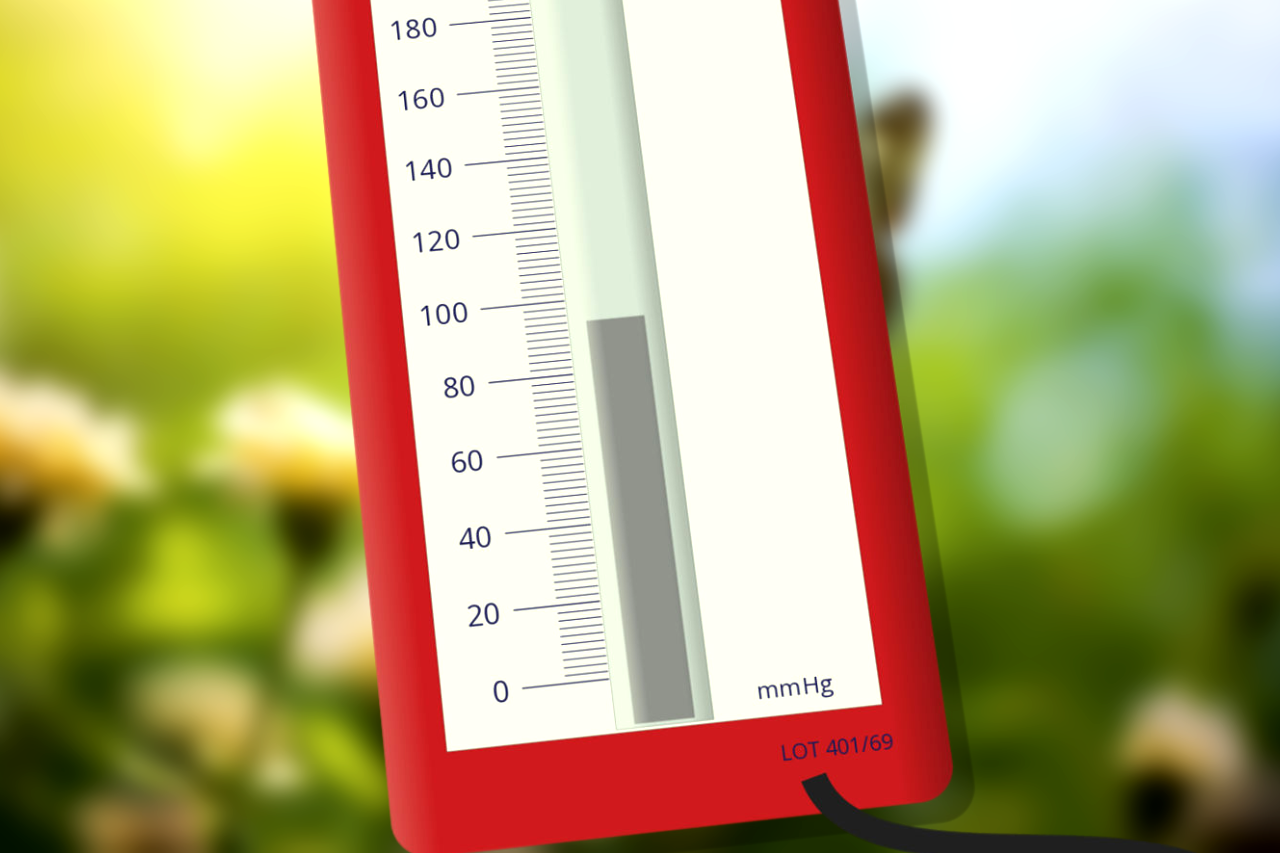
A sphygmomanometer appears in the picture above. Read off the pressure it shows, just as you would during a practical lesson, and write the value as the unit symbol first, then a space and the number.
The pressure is mmHg 94
